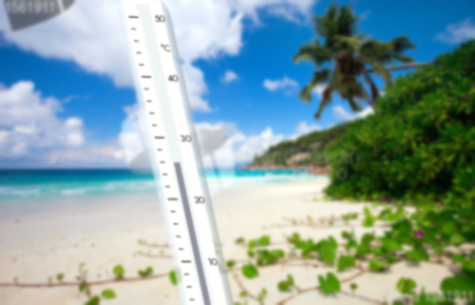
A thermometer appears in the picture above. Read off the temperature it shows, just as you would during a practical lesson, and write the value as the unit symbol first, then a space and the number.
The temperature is °C 26
